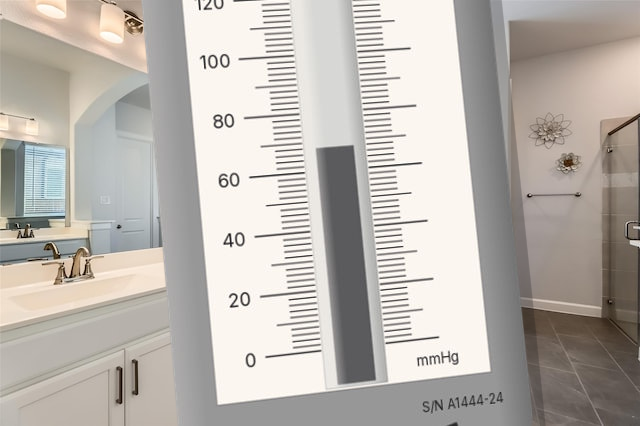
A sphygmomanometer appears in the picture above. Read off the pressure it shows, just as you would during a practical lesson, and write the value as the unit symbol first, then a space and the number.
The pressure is mmHg 68
